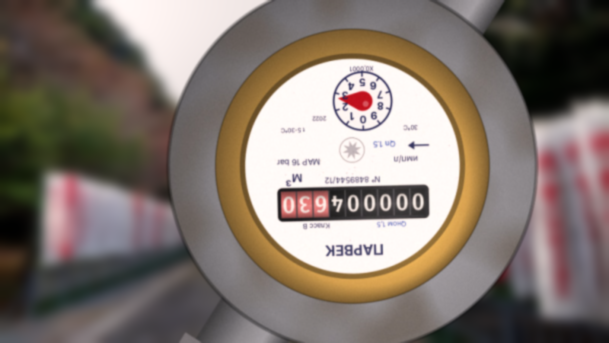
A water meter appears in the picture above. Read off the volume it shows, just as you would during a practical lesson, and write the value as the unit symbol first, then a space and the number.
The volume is m³ 4.6302
